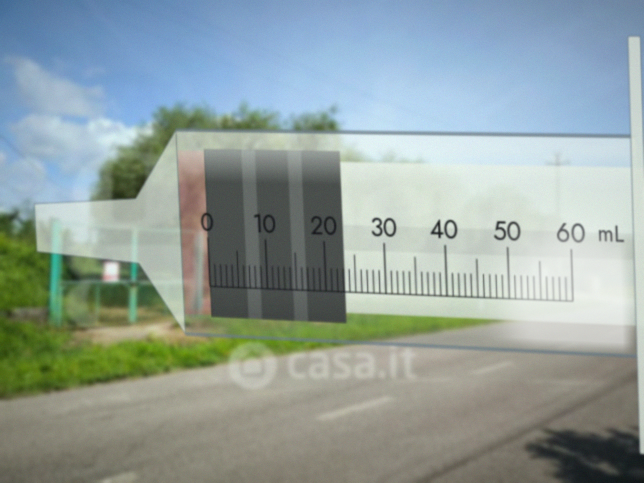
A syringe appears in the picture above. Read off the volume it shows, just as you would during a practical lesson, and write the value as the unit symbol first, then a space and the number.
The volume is mL 0
